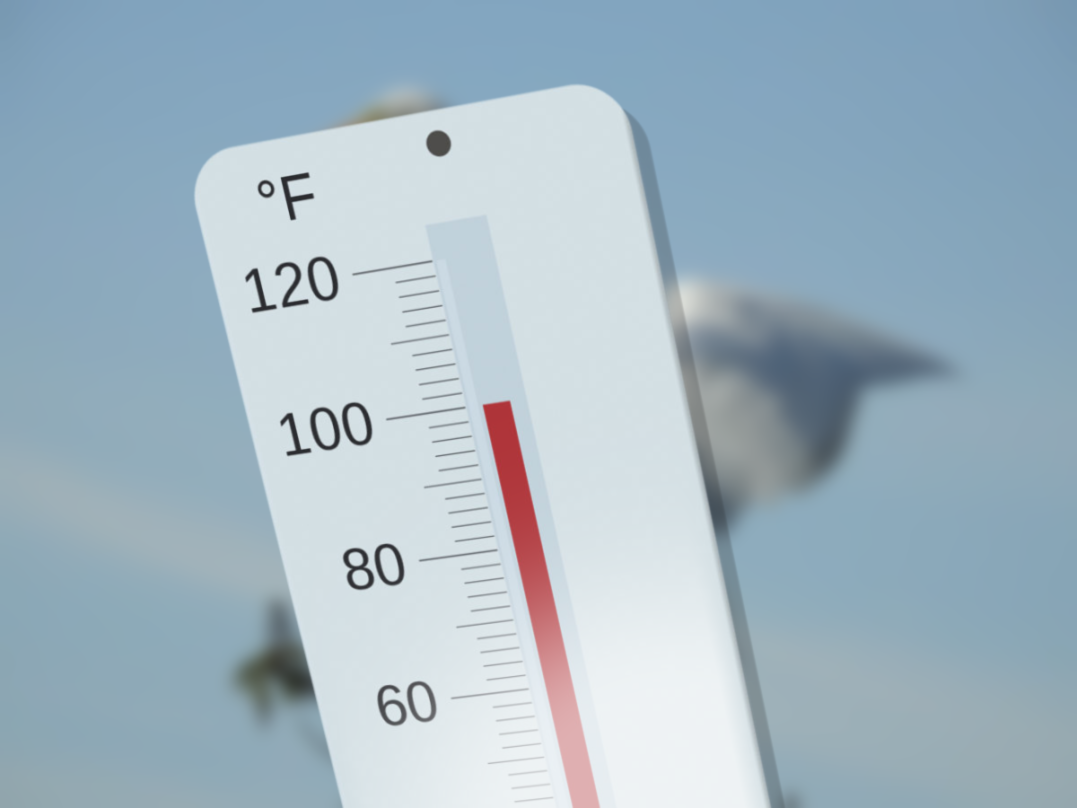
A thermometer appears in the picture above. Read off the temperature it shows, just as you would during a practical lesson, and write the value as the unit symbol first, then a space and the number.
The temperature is °F 100
